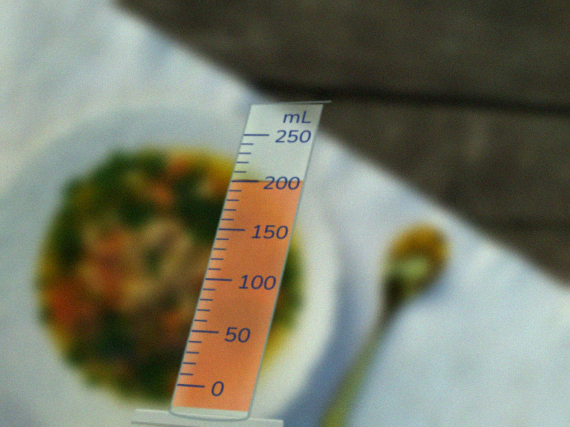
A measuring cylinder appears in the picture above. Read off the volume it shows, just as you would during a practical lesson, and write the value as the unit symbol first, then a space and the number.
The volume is mL 200
